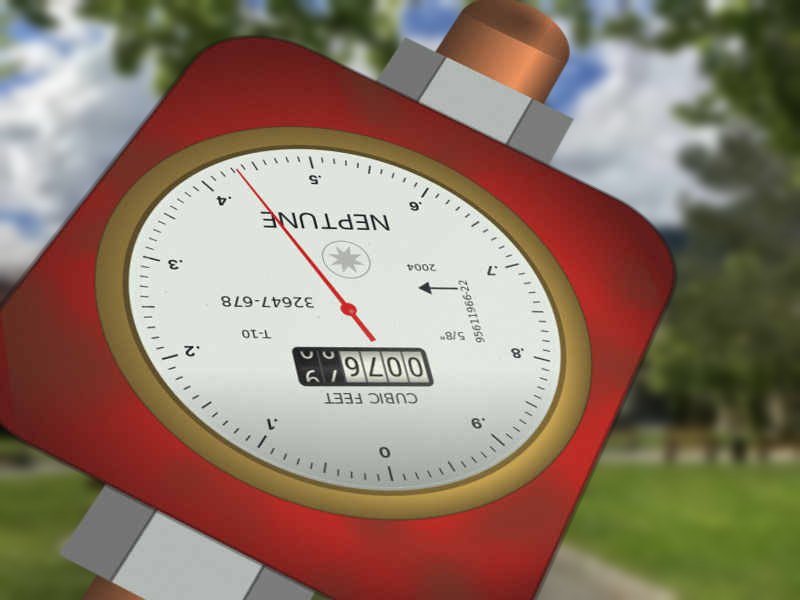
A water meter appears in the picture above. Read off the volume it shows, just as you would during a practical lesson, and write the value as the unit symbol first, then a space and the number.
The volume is ft³ 7679.43
